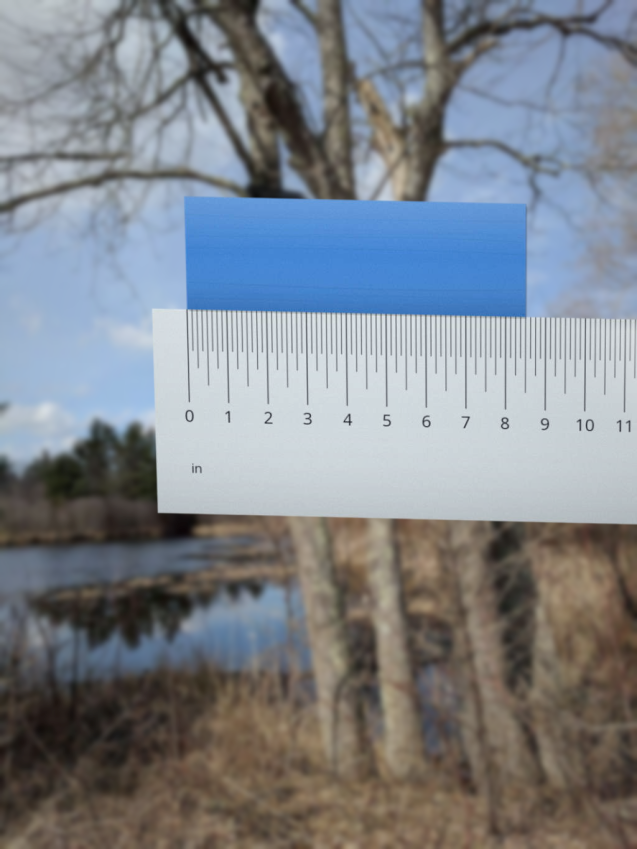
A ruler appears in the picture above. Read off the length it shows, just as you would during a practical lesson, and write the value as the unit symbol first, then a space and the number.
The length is in 8.5
